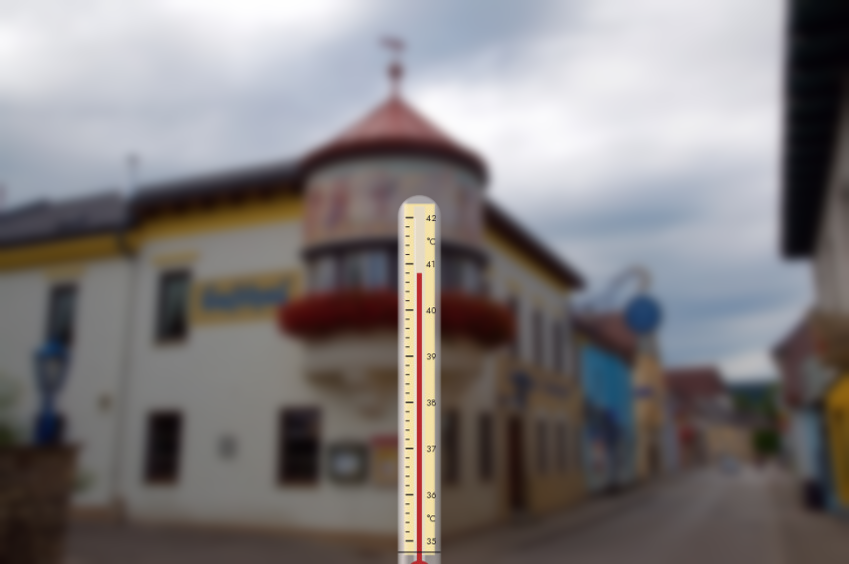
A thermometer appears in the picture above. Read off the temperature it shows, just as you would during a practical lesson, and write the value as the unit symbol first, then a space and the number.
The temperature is °C 40.8
